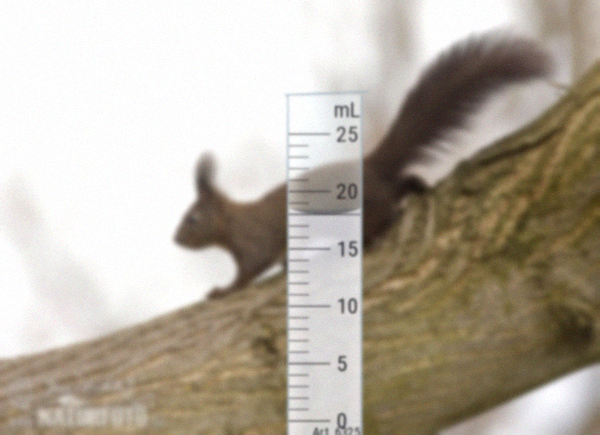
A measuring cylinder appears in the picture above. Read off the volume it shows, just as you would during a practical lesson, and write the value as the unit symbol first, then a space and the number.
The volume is mL 18
